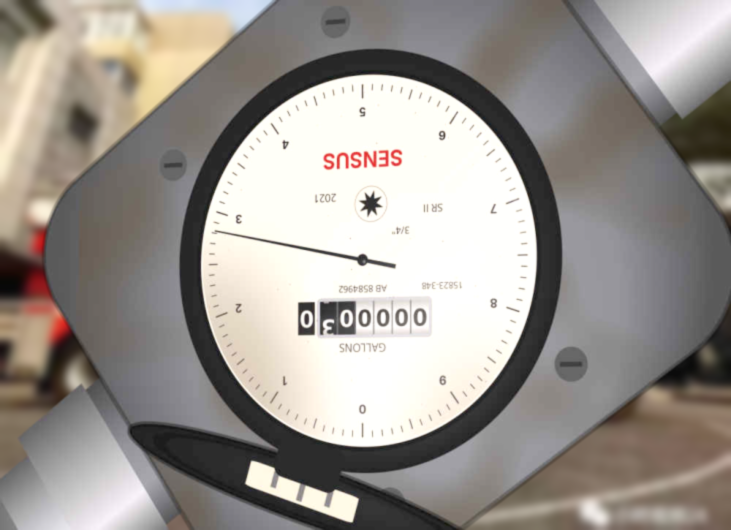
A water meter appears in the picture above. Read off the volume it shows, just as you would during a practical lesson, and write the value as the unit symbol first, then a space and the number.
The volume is gal 32.8
